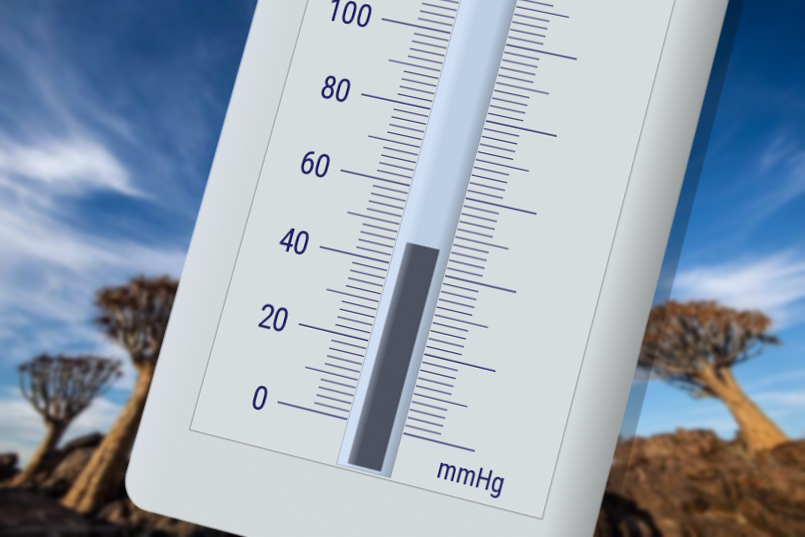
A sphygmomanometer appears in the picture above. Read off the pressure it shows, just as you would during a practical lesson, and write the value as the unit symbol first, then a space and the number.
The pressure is mmHg 46
